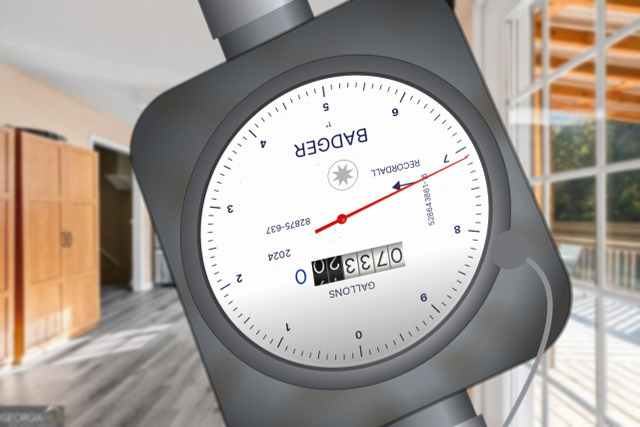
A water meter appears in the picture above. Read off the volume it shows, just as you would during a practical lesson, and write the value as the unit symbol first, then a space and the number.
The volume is gal 733197.1
